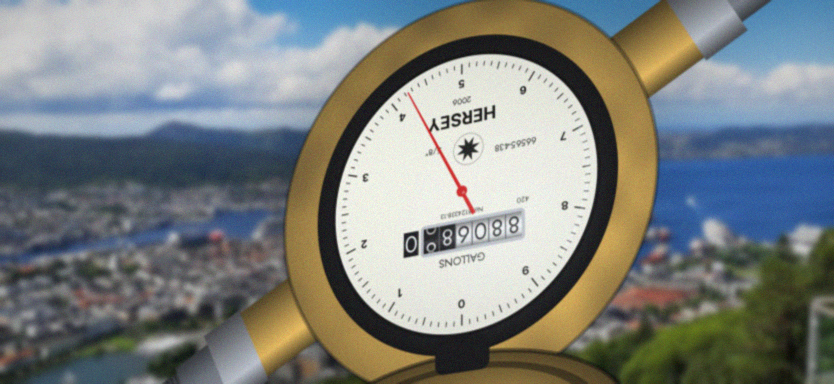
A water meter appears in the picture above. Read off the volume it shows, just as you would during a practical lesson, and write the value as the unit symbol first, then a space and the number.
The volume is gal 8806884.2
